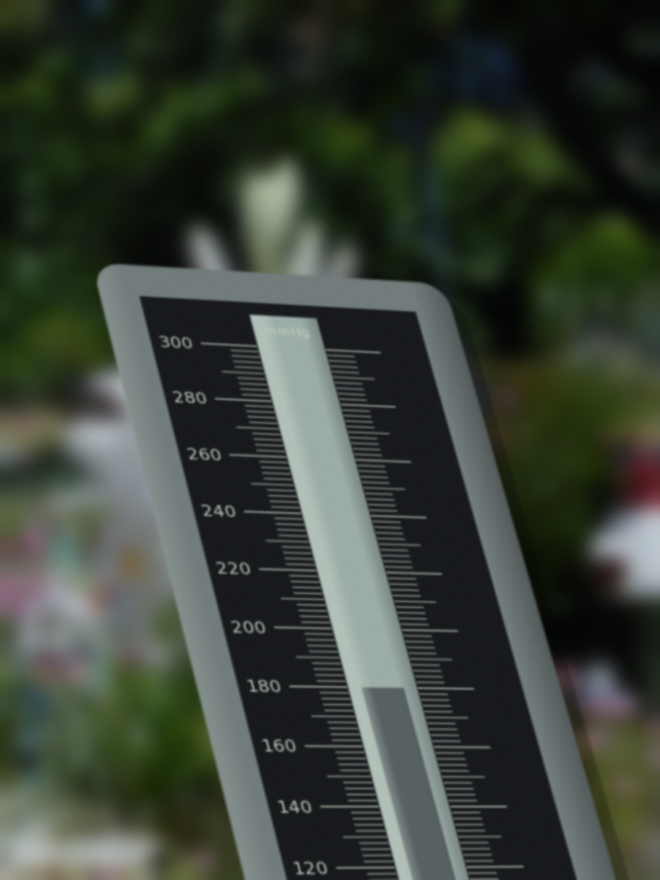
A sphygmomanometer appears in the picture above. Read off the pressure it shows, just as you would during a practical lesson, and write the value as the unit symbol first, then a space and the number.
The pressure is mmHg 180
